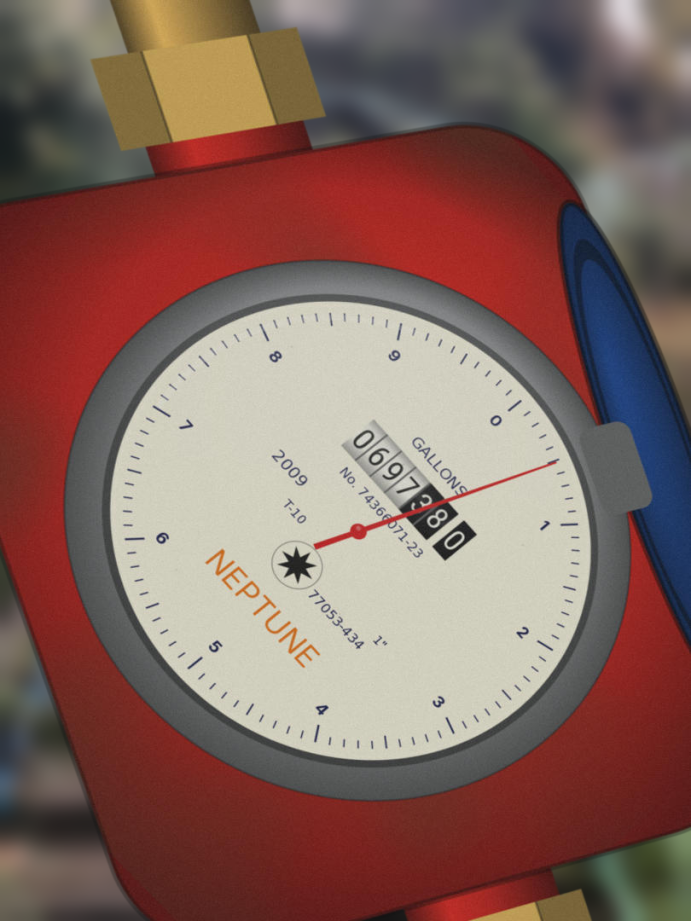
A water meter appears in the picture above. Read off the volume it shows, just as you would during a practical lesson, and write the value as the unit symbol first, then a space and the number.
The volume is gal 697380.5
